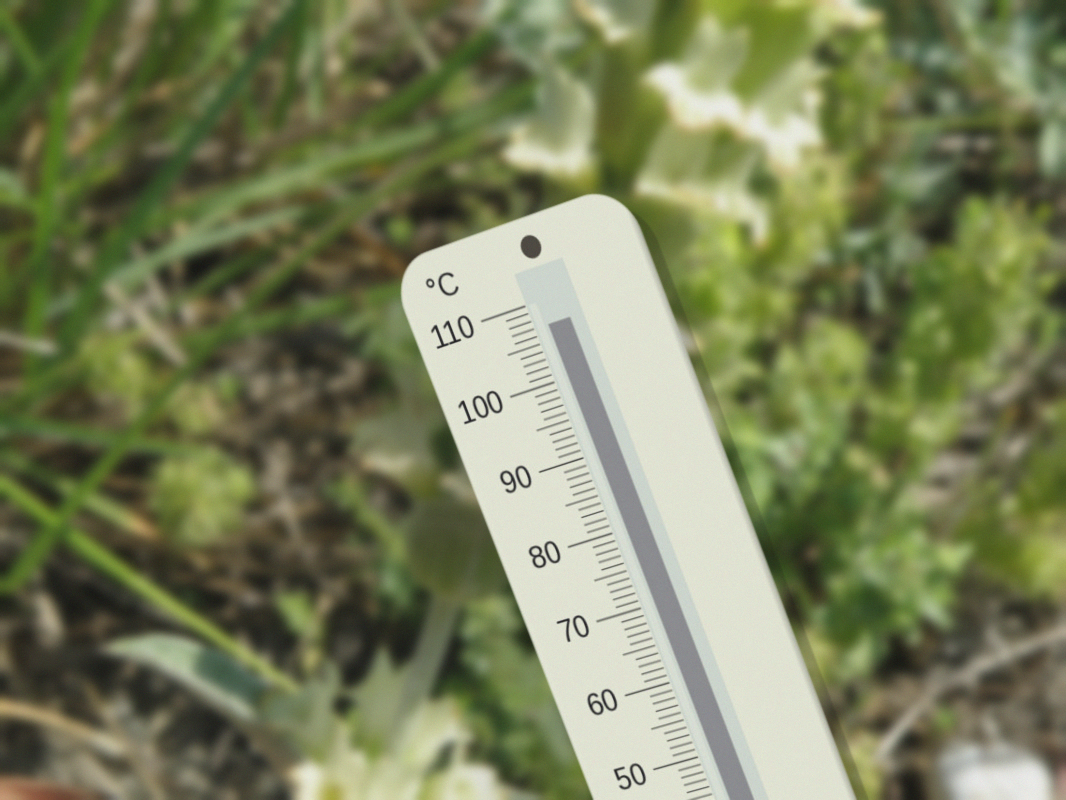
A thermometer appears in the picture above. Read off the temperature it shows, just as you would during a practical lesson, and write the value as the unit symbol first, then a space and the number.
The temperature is °C 107
